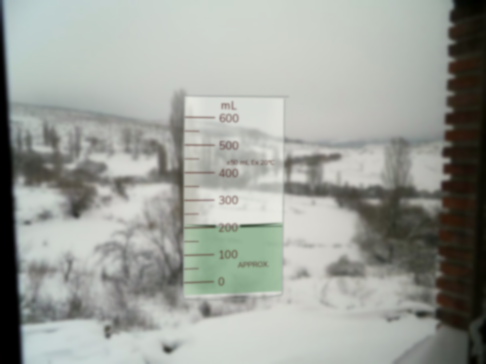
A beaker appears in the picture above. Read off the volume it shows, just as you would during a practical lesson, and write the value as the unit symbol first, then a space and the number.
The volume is mL 200
